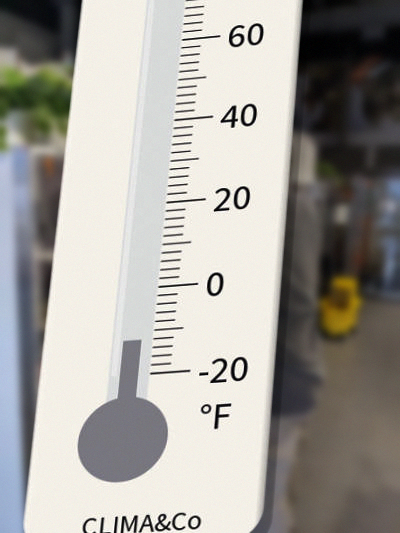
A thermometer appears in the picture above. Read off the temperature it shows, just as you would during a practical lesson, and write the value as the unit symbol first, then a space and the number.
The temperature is °F -12
